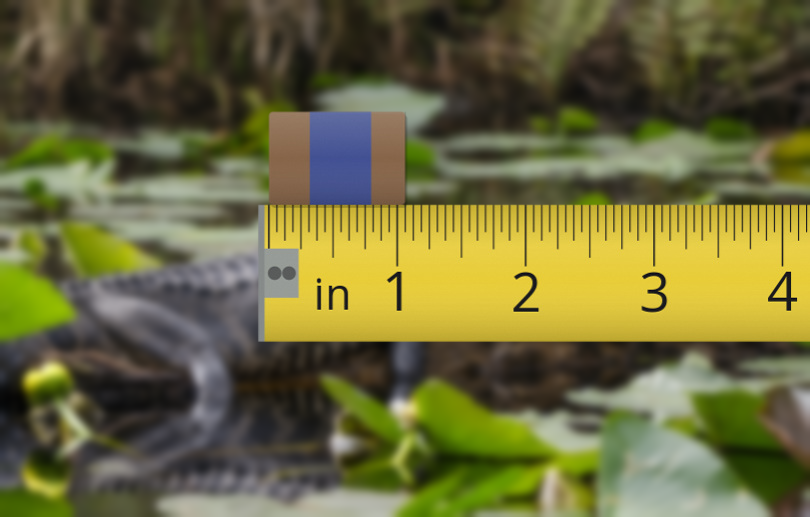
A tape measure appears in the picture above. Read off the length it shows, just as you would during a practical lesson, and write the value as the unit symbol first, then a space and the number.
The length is in 1.0625
